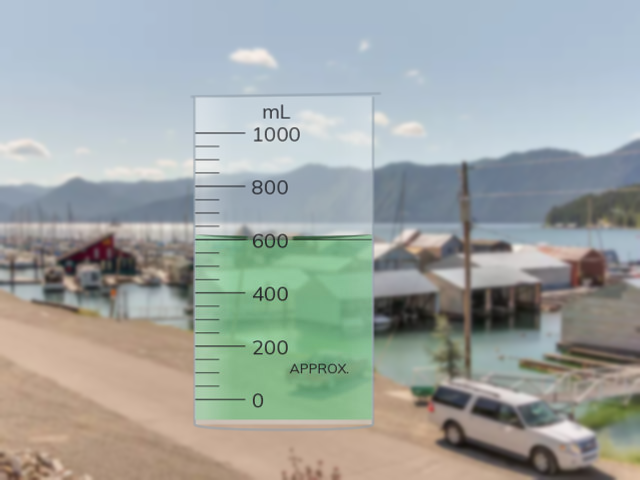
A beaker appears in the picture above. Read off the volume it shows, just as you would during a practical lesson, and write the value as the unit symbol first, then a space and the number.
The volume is mL 600
